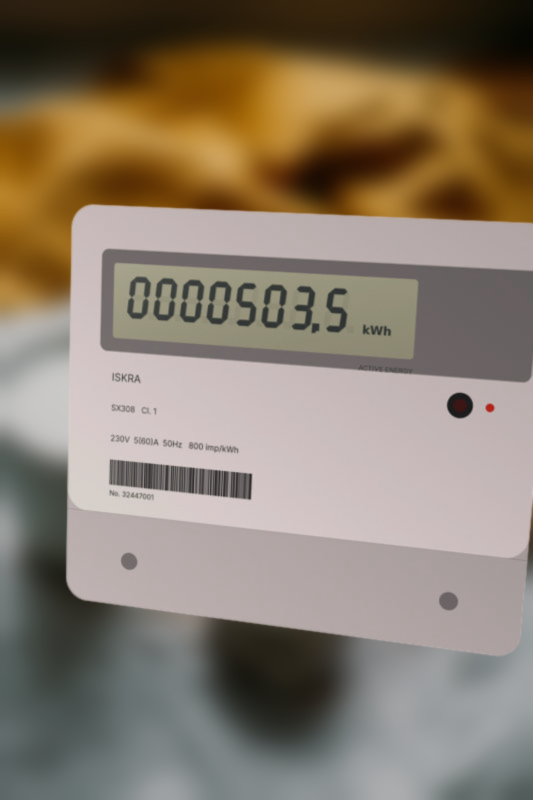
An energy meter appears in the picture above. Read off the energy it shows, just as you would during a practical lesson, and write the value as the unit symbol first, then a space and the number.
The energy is kWh 503.5
